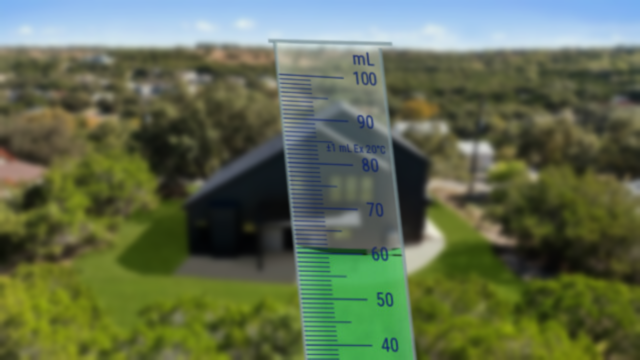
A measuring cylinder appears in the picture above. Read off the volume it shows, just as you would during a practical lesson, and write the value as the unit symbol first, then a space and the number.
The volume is mL 60
